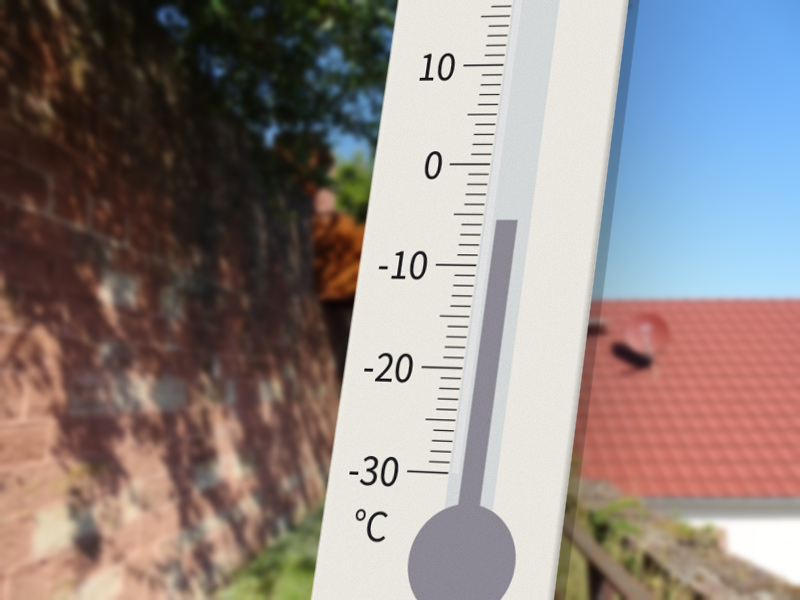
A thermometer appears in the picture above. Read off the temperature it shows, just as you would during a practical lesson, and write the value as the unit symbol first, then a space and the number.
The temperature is °C -5.5
